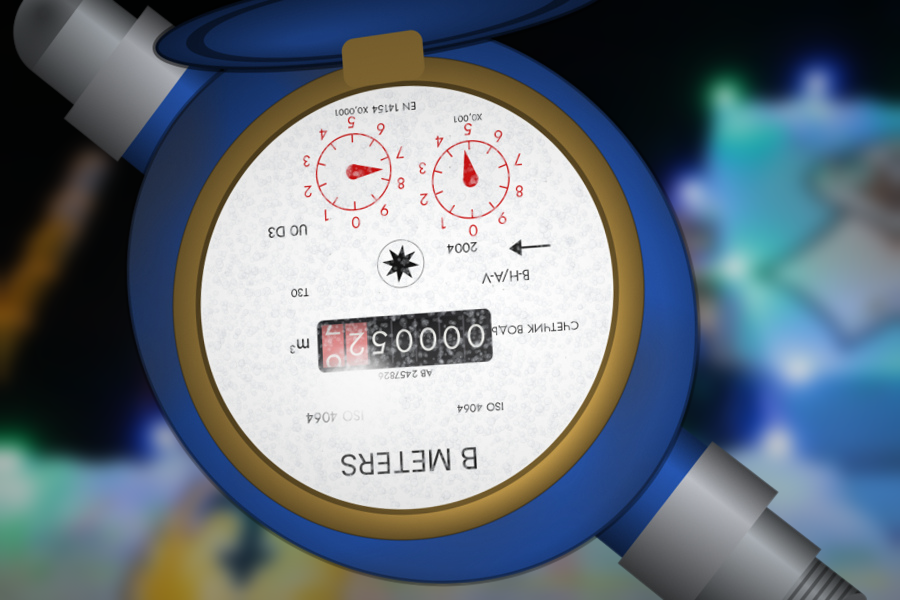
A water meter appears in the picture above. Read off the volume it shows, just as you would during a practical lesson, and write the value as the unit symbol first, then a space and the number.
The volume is m³ 5.2647
